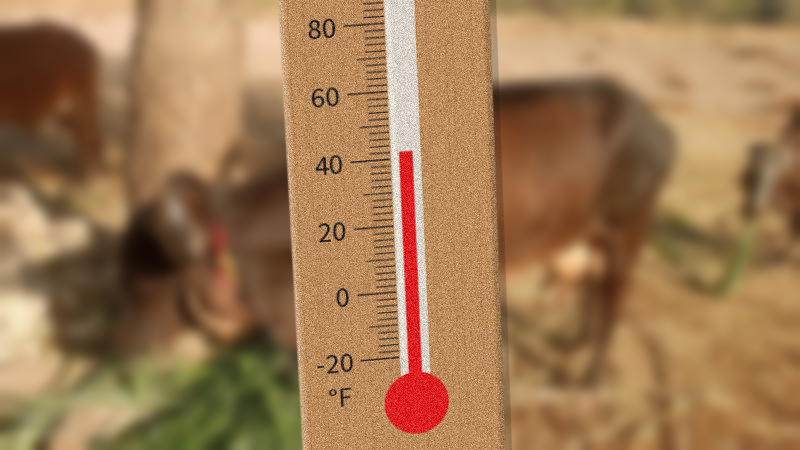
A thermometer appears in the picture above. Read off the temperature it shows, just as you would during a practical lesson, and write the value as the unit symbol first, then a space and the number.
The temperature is °F 42
